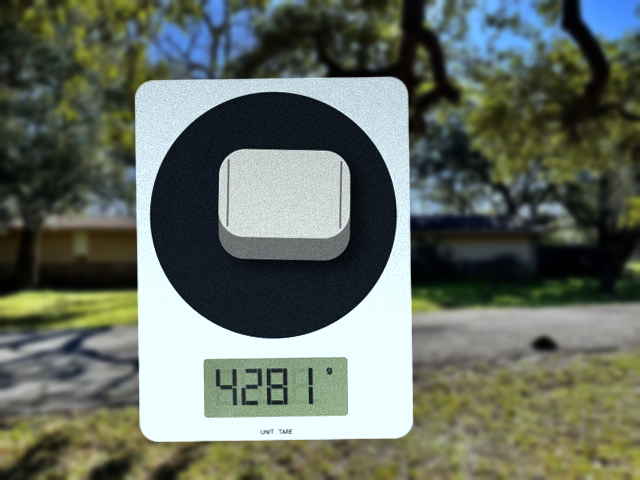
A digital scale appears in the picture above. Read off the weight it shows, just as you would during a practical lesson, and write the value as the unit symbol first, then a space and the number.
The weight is g 4281
